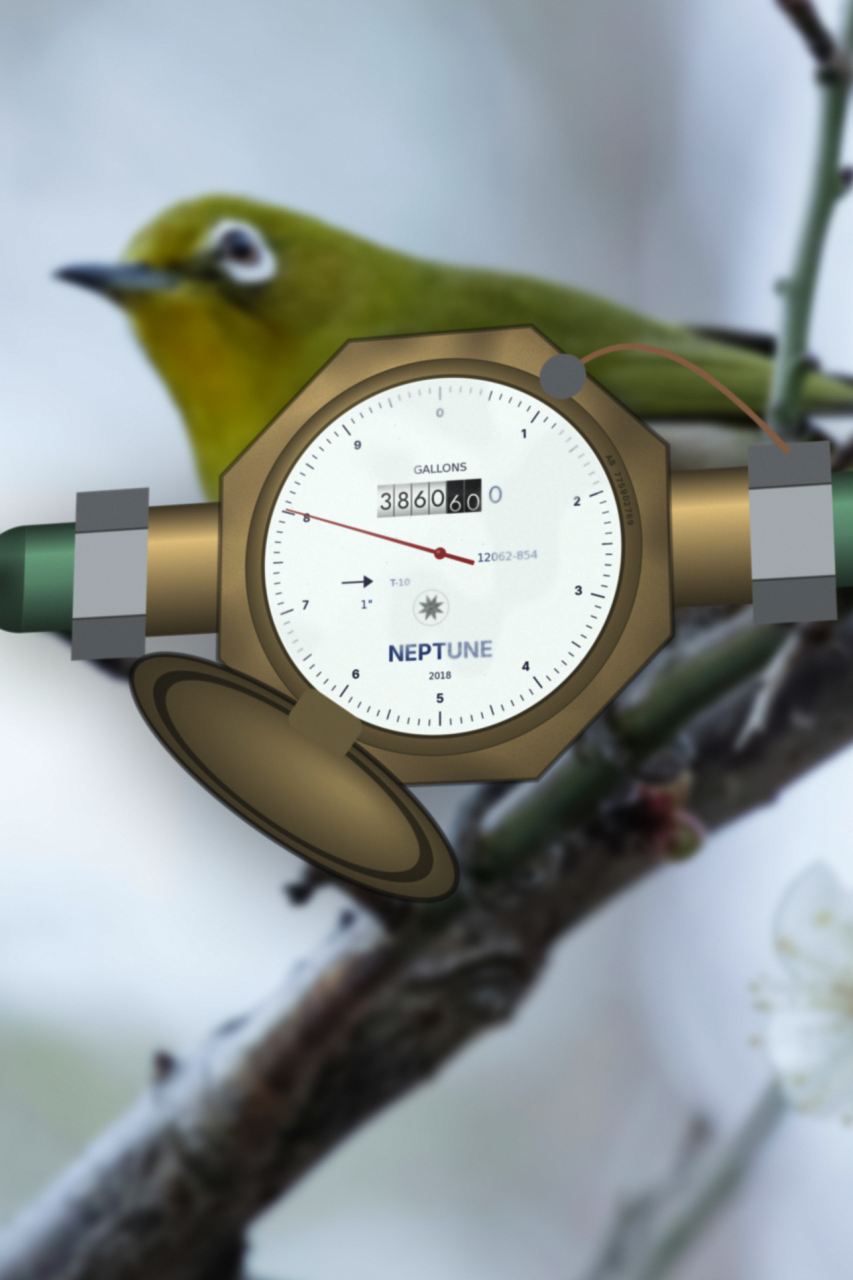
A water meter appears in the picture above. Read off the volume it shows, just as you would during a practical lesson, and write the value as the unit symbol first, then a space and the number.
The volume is gal 3860598.0
